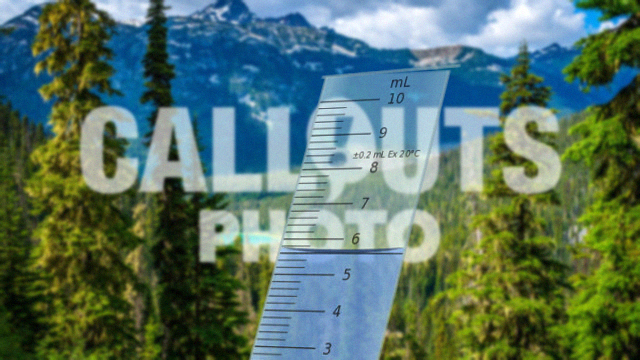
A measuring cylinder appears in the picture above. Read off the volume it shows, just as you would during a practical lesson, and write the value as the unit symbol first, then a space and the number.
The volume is mL 5.6
